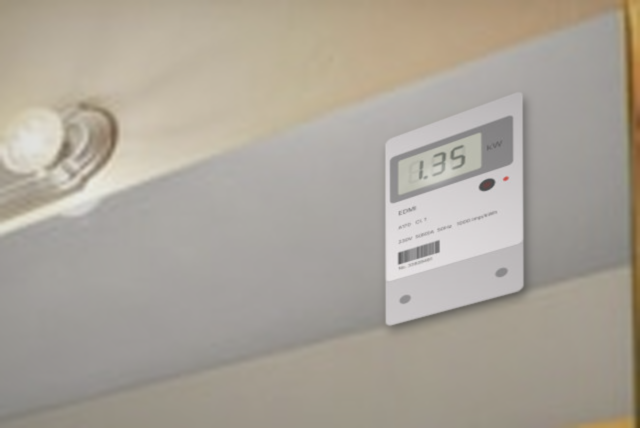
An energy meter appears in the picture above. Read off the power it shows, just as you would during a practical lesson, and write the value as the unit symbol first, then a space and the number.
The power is kW 1.35
